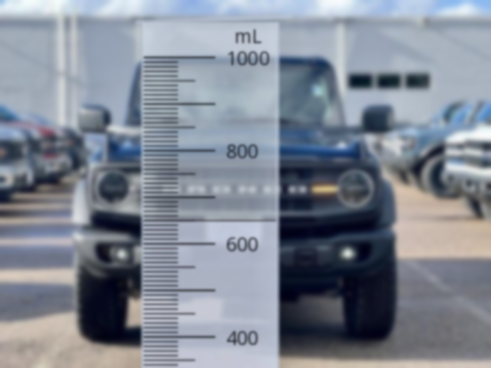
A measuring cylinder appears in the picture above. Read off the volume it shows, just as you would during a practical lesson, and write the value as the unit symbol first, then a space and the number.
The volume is mL 650
